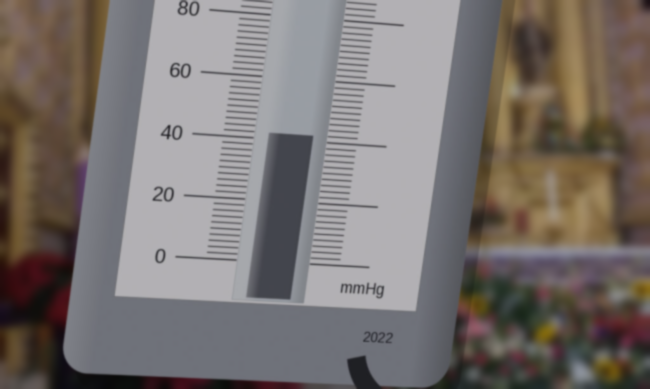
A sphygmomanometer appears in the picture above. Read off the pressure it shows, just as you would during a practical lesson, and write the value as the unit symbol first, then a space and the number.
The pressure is mmHg 42
